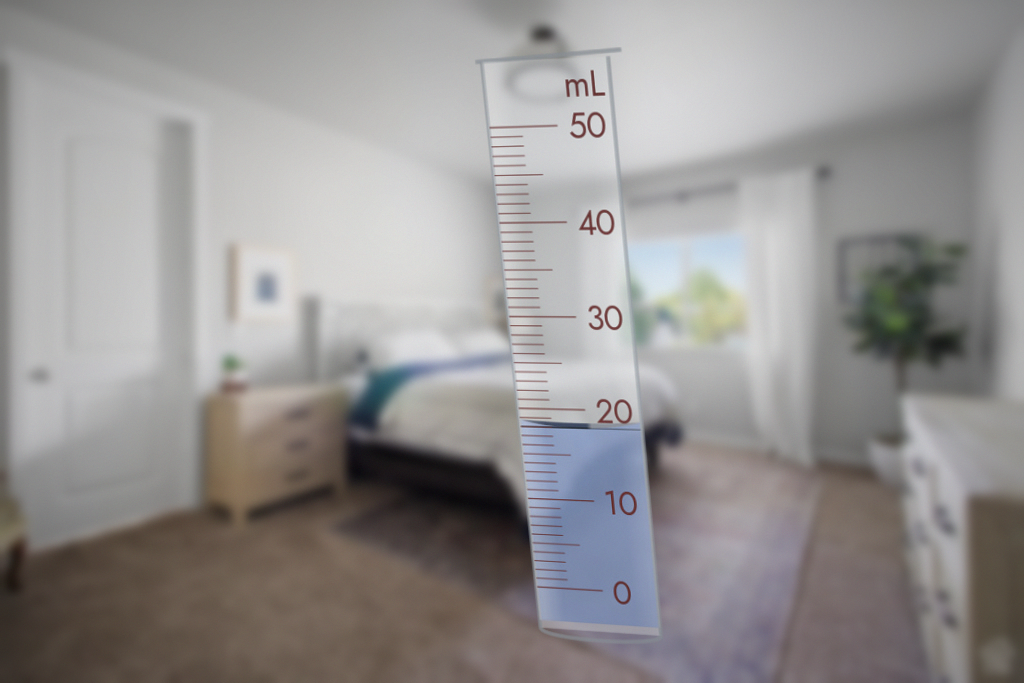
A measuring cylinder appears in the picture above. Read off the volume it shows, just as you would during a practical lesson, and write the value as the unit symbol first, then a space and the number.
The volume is mL 18
